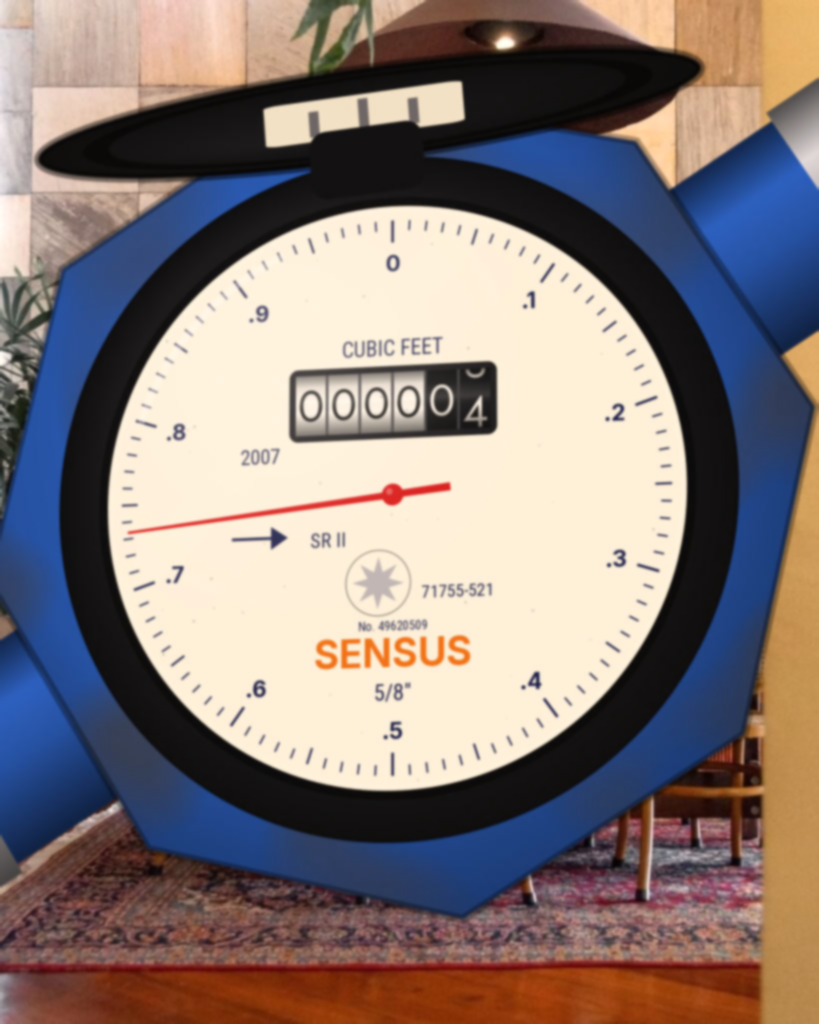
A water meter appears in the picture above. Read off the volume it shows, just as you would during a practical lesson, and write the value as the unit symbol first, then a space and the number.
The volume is ft³ 3.73
